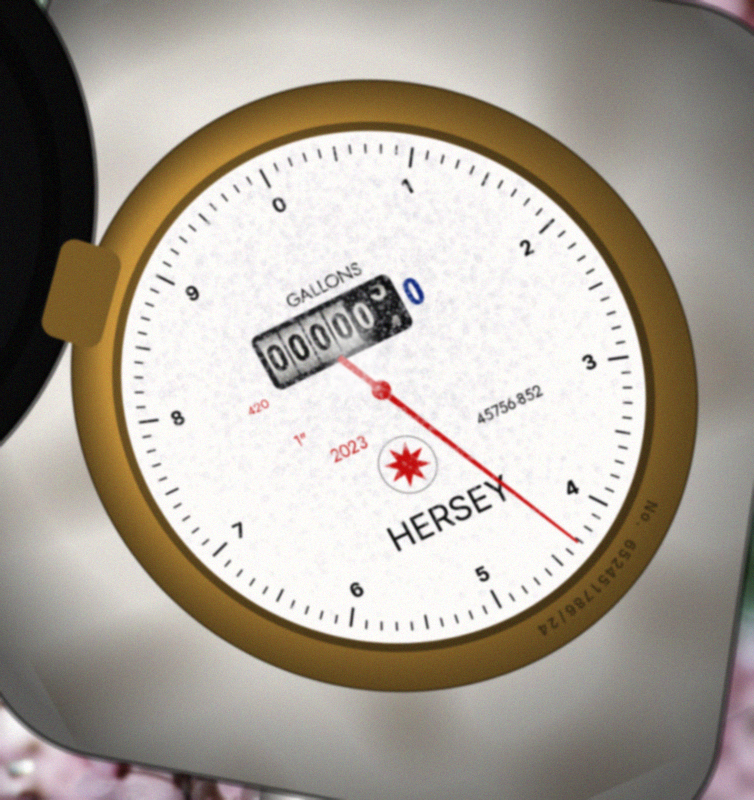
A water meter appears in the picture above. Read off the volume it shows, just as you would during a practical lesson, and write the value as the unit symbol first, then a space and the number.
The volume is gal 34.3
